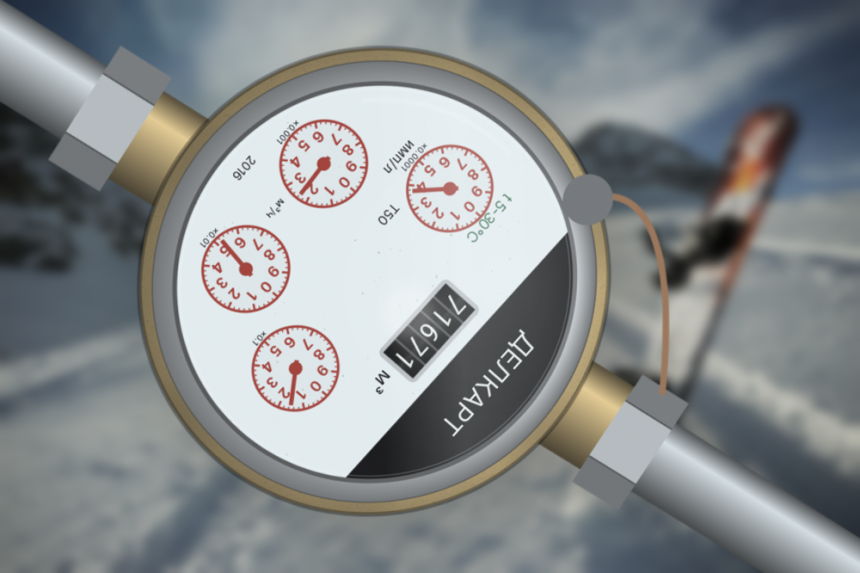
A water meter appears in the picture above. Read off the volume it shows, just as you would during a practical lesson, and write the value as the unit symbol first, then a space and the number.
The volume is m³ 71671.1523
